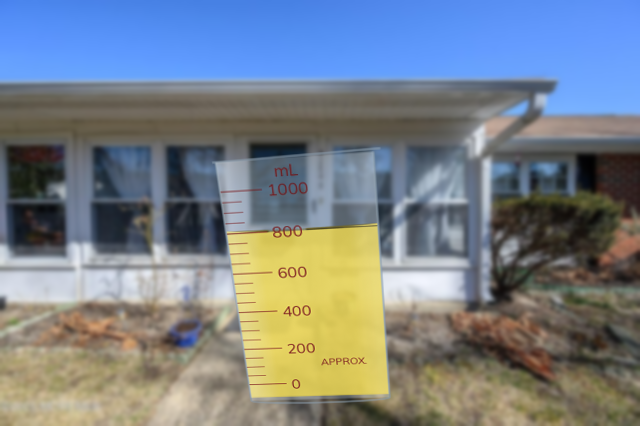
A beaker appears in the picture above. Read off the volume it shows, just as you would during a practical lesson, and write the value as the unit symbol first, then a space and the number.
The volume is mL 800
